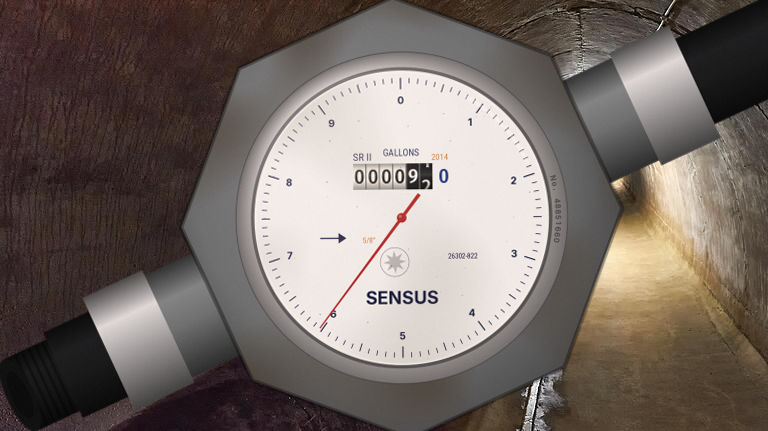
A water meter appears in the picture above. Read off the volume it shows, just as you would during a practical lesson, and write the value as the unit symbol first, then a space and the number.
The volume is gal 916.0
